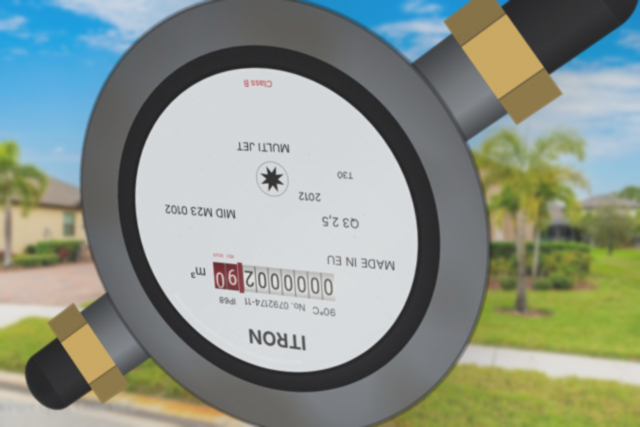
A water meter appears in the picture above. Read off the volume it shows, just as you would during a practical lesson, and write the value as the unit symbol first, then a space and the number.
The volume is m³ 2.90
